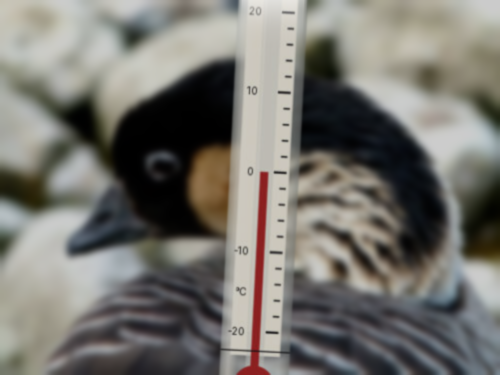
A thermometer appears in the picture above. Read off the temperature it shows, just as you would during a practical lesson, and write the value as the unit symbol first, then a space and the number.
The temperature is °C 0
